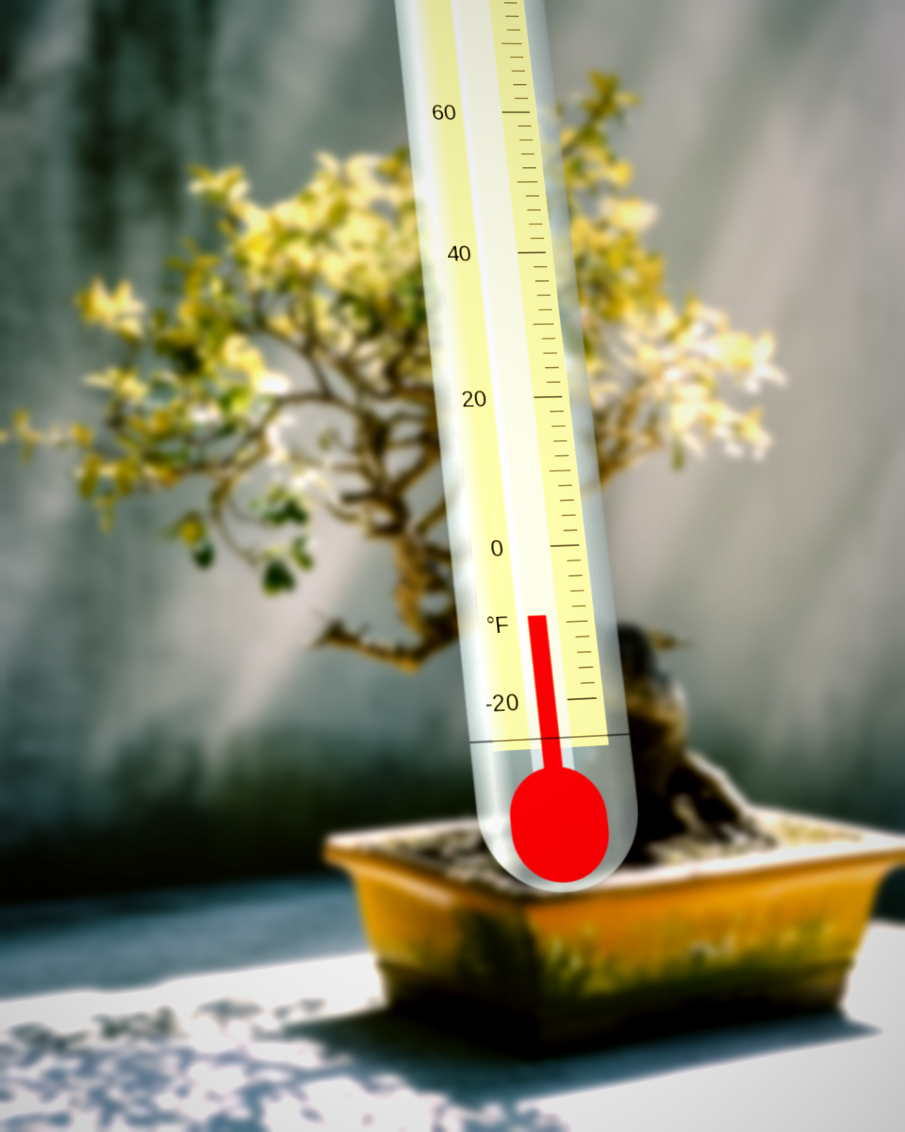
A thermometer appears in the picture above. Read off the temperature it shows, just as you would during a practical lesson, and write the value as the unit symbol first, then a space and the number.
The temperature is °F -9
